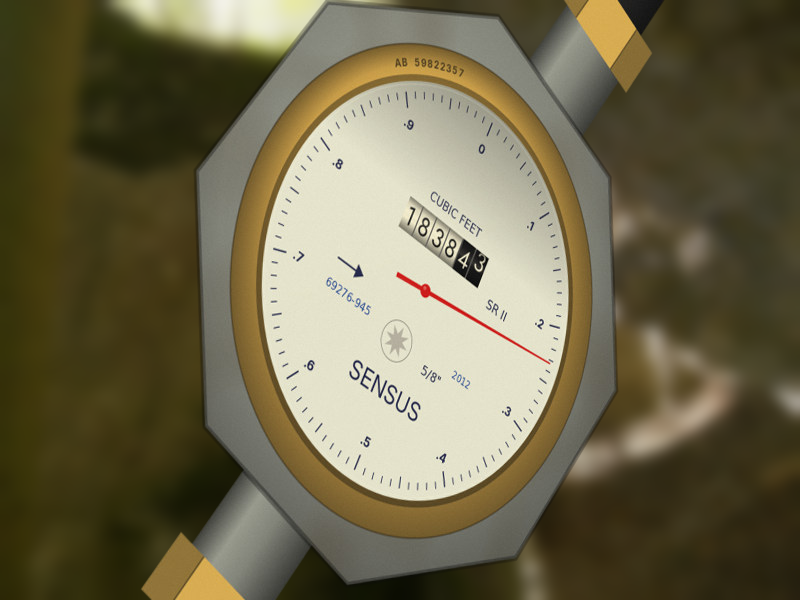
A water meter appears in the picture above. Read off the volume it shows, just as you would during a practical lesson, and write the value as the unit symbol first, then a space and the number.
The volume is ft³ 183843.23
